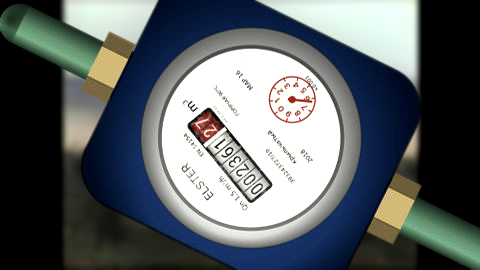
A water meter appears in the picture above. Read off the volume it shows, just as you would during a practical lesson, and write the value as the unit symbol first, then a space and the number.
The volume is m³ 2361.276
